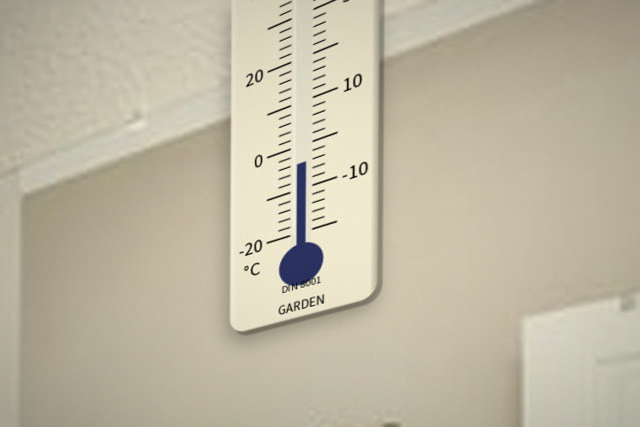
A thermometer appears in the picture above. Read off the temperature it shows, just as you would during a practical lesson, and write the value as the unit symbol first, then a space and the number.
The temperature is °C -4
